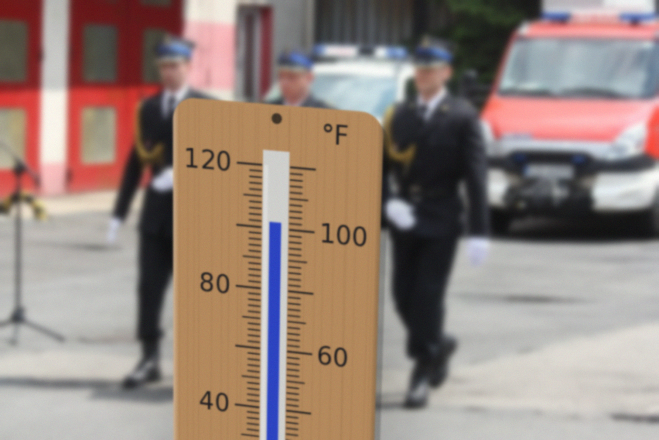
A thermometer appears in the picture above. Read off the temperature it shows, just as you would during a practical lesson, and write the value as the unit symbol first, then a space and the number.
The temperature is °F 102
